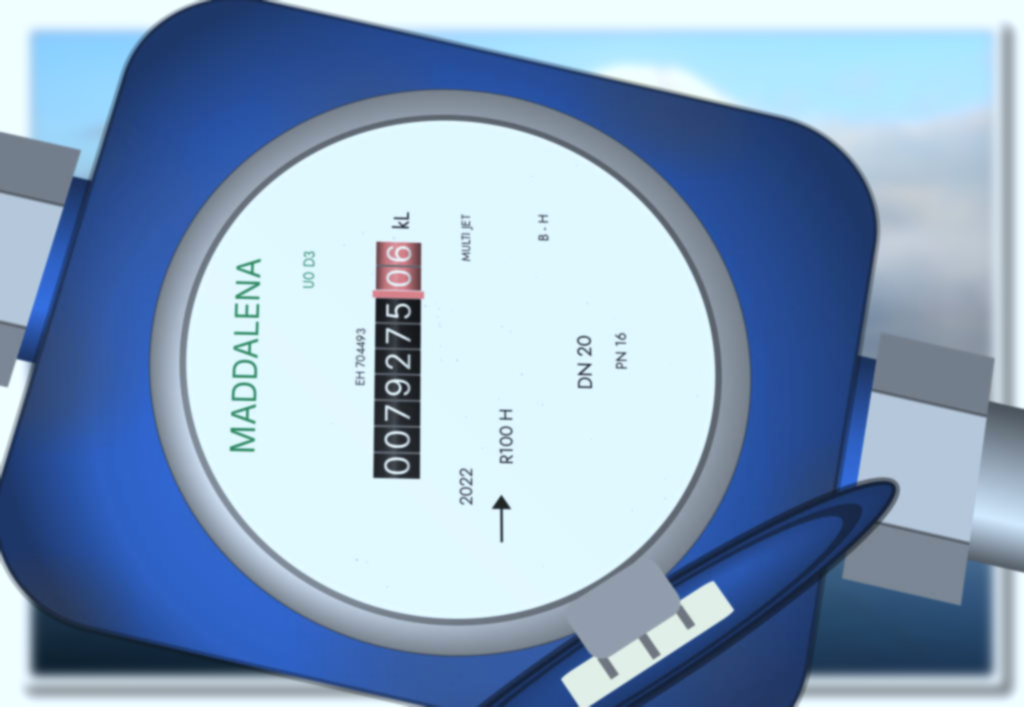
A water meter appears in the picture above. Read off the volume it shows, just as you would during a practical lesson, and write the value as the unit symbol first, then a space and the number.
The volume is kL 79275.06
